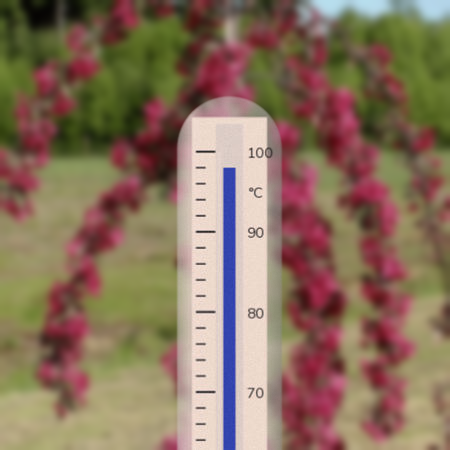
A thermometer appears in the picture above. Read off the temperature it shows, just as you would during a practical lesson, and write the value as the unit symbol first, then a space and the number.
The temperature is °C 98
